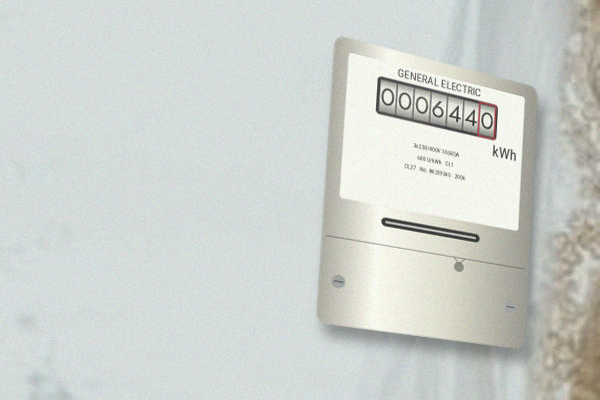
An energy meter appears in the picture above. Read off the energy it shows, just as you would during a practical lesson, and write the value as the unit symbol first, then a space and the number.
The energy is kWh 644.0
